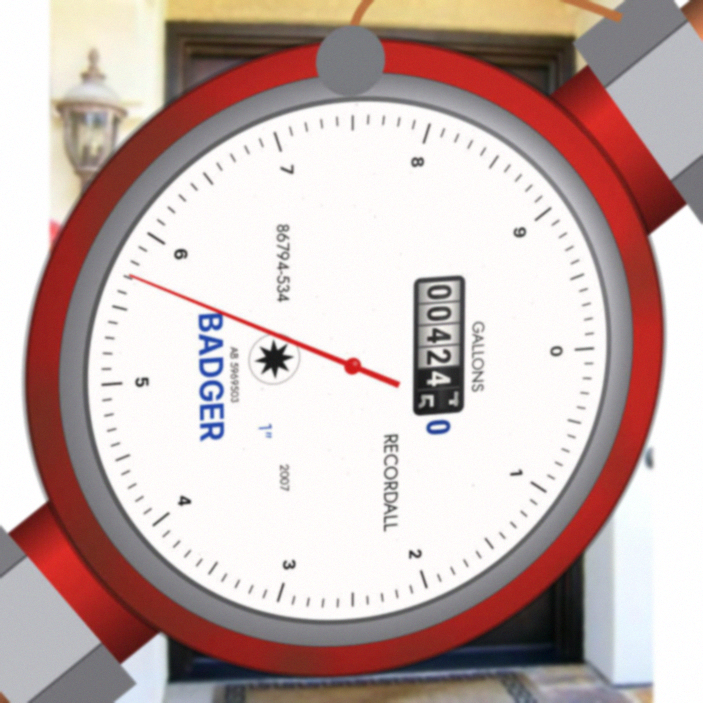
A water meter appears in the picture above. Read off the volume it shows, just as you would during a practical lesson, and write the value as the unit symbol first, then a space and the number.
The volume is gal 42445.7
